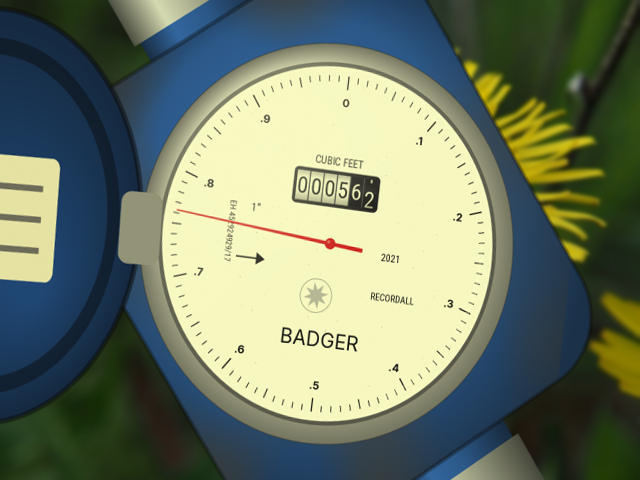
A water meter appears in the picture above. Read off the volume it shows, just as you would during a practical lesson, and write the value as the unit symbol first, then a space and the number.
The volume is ft³ 561.76
